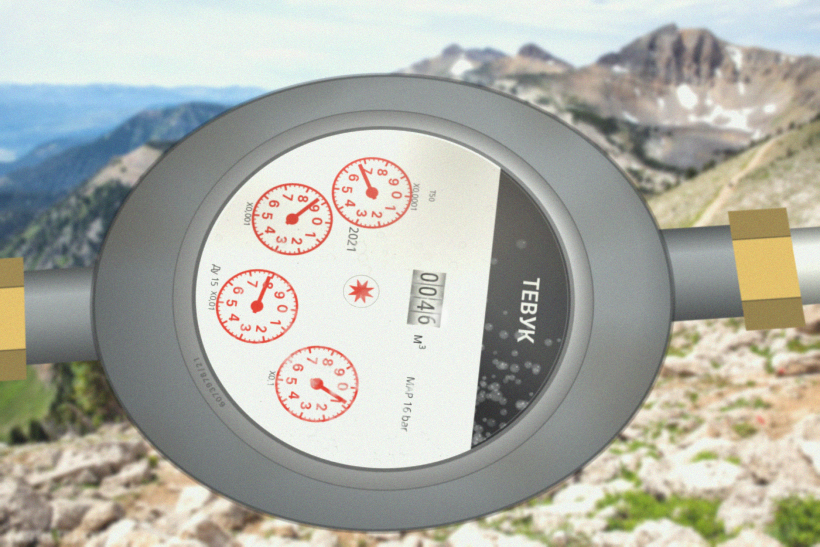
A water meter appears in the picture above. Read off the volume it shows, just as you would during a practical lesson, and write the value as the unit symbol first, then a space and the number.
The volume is m³ 46.0786
